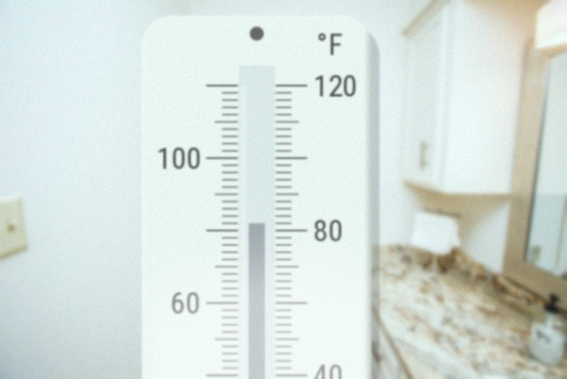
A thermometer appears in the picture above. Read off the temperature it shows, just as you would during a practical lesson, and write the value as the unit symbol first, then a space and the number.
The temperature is °F 82
